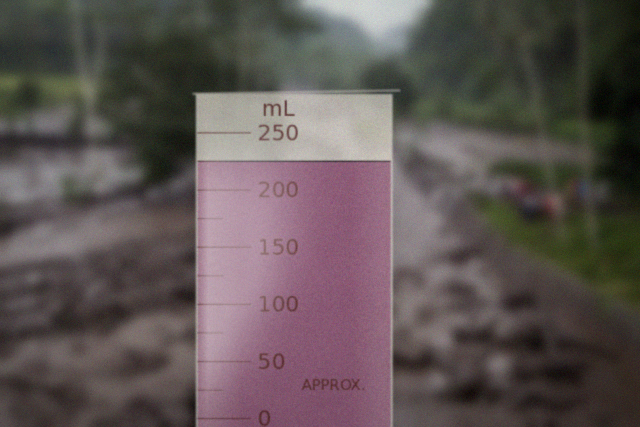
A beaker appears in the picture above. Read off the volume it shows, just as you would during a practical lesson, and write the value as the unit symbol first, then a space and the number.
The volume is mL 225
